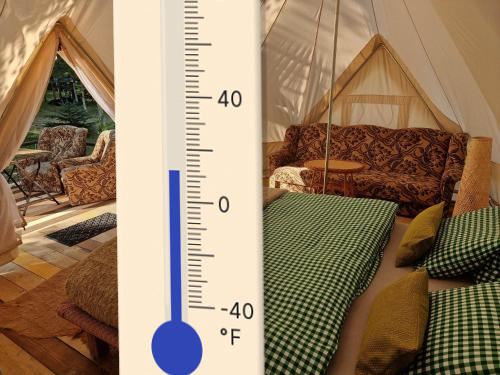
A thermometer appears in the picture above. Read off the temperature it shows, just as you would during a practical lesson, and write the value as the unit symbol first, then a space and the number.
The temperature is °F 12
